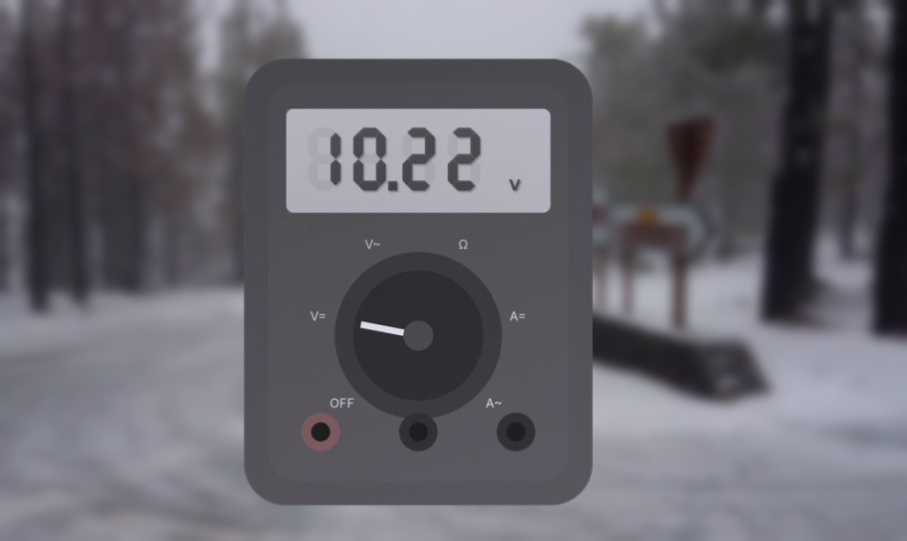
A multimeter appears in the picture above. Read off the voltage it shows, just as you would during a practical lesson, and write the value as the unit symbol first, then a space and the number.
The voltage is V 10.22
